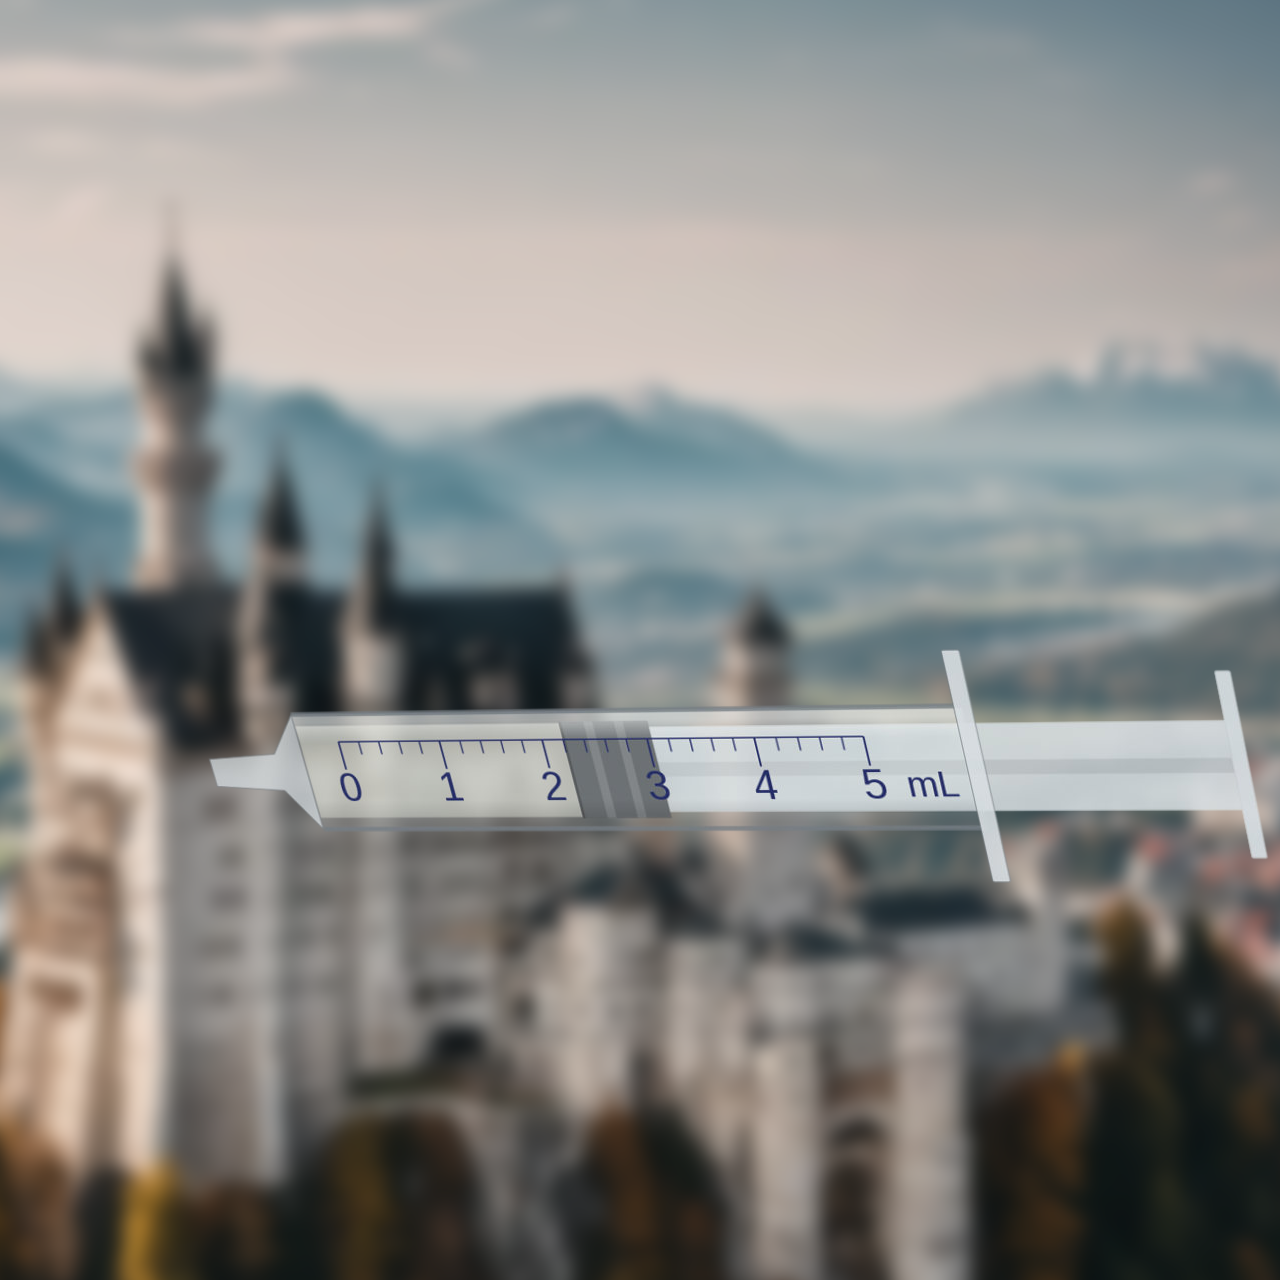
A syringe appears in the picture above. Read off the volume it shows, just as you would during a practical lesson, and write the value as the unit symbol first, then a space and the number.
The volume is mL 2.2
